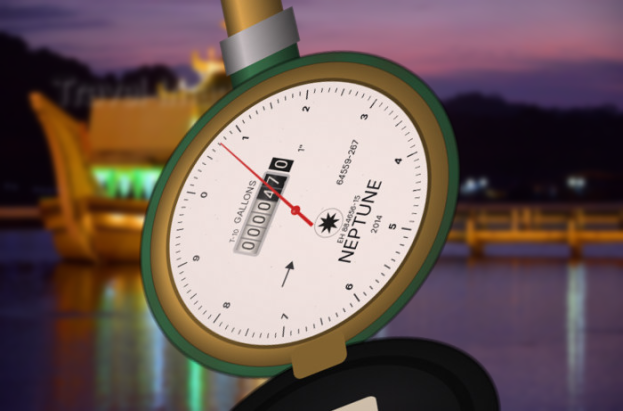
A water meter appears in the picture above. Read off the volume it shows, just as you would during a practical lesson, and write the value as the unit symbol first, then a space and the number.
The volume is gal 470.7
